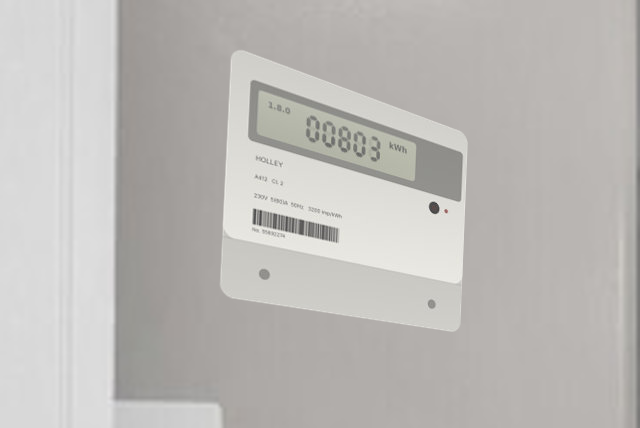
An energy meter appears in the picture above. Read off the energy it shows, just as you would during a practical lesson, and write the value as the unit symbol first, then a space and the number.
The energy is kWh 803
